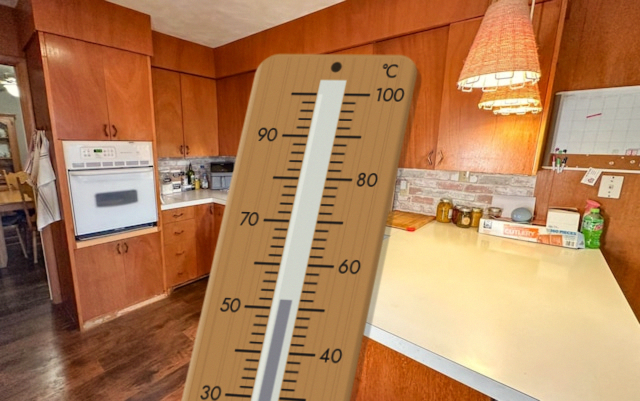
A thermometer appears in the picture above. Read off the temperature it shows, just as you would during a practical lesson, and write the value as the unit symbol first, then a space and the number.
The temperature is °C 52
